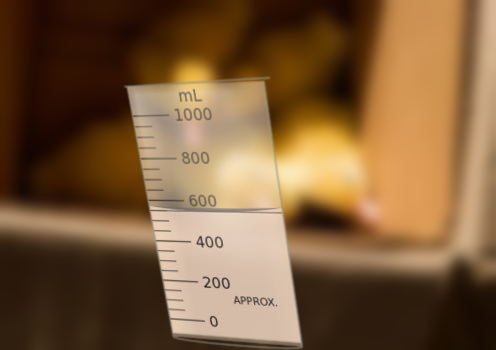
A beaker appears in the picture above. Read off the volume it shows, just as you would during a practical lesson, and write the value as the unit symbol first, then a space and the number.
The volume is mL 550
